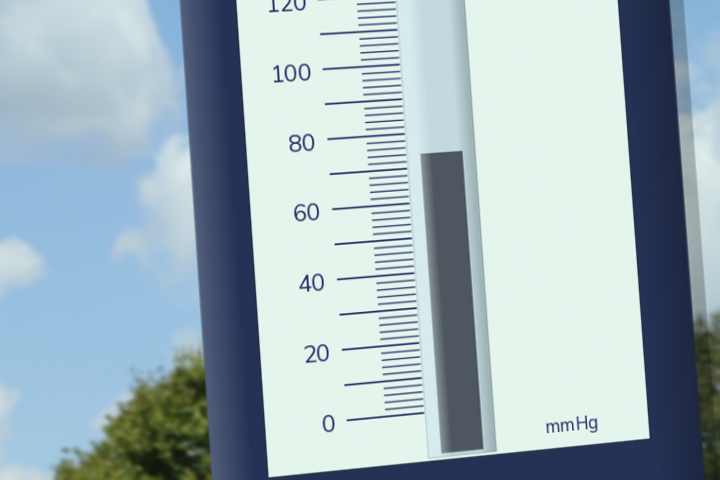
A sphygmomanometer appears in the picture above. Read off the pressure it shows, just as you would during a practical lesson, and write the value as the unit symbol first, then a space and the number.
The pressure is mmHg 74
